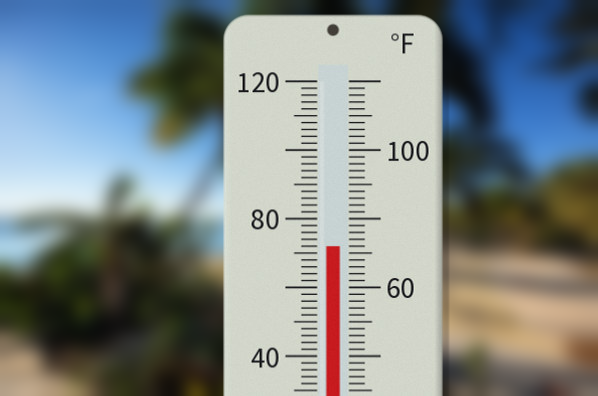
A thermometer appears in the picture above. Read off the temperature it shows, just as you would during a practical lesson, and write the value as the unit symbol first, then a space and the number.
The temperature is °F 72
